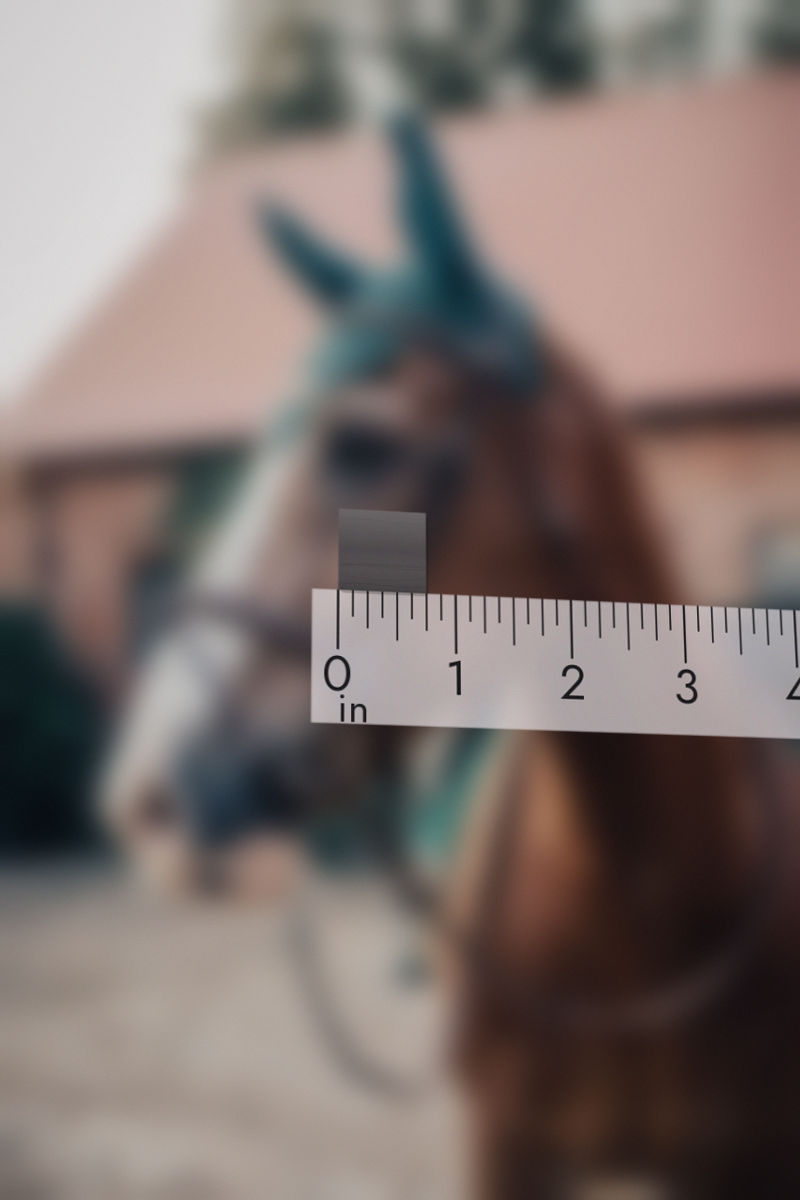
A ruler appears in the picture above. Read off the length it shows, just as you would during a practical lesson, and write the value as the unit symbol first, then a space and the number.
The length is in 0.75
